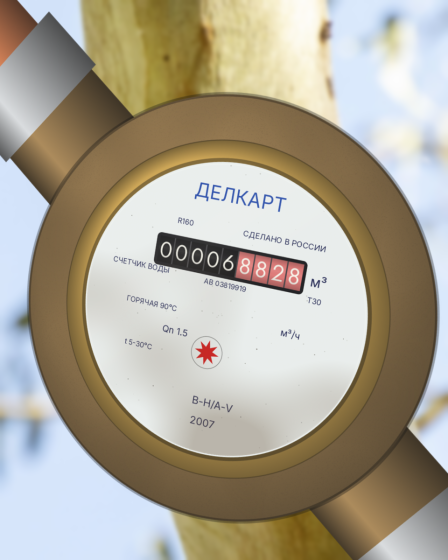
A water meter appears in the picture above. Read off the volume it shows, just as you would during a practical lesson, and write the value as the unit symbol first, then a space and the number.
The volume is m³ 6.8828
